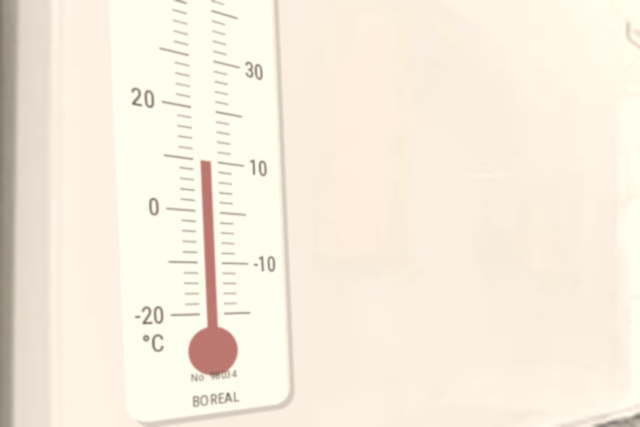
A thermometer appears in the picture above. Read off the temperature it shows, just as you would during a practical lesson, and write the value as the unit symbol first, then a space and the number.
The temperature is °C 10
